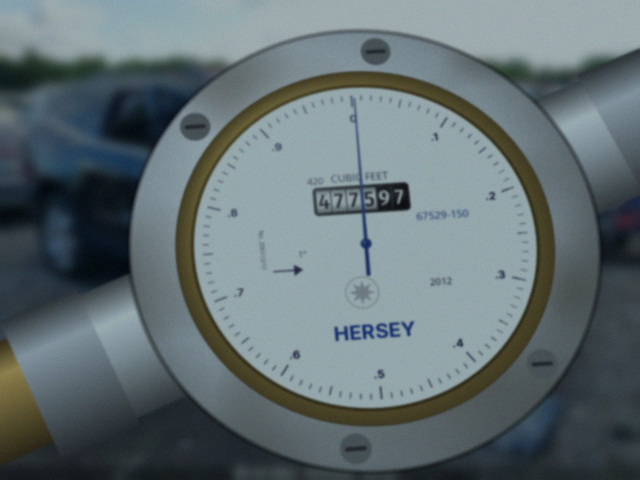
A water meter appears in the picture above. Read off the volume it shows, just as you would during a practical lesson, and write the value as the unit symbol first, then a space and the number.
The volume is ft³ 477597.00
